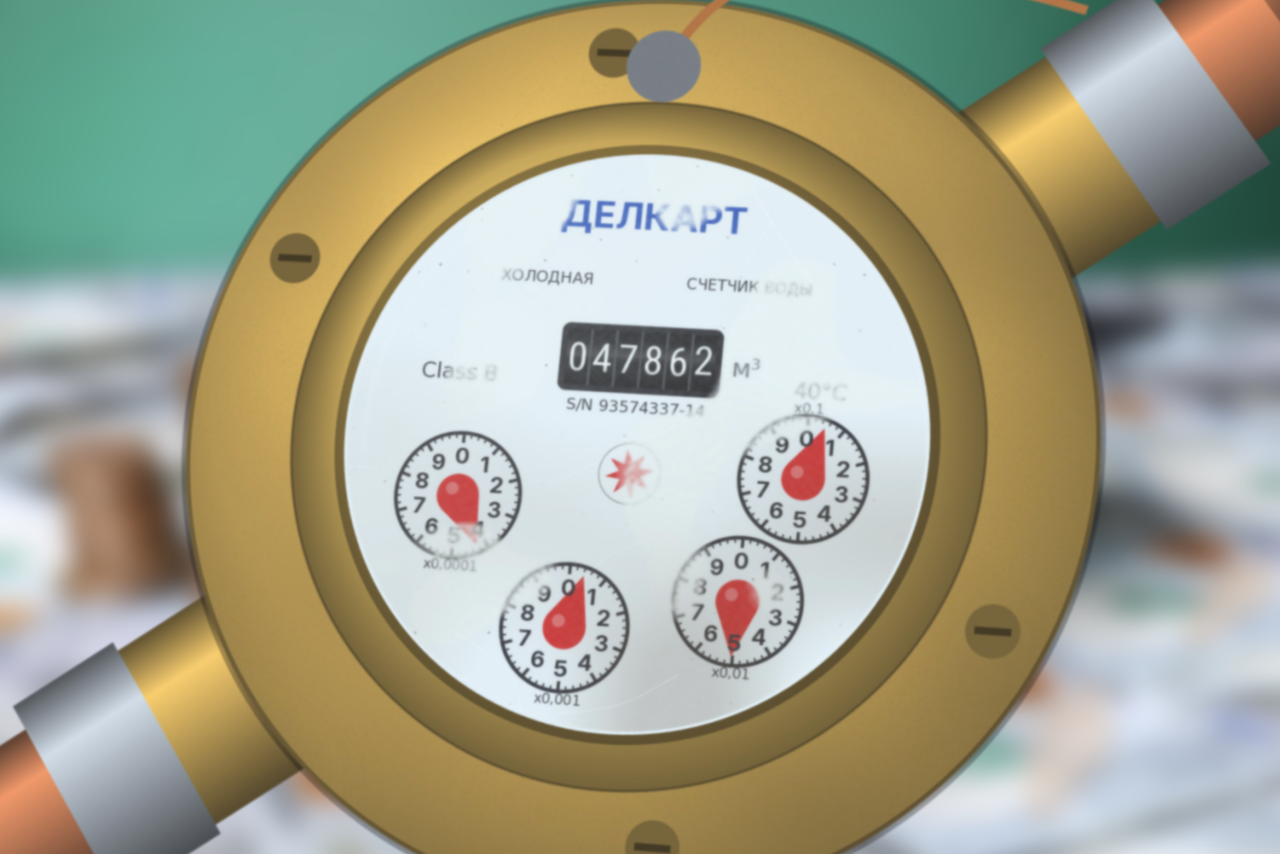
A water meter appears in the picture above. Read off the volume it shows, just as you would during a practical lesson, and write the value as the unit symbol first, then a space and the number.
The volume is m³ 47862.0504
